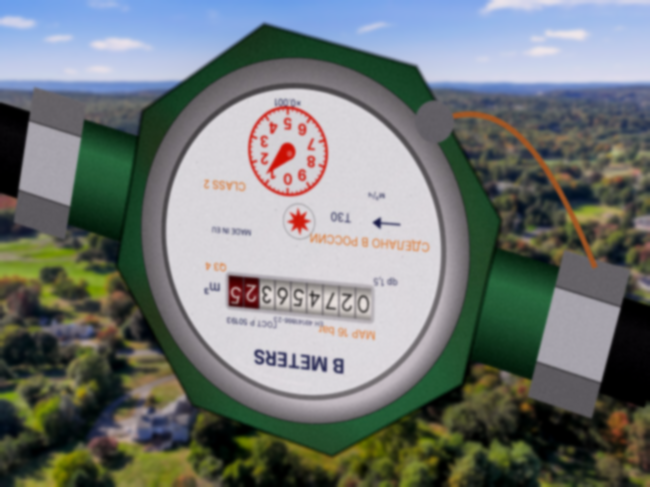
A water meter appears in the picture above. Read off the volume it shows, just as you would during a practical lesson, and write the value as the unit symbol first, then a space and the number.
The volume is m³ 274563.251
